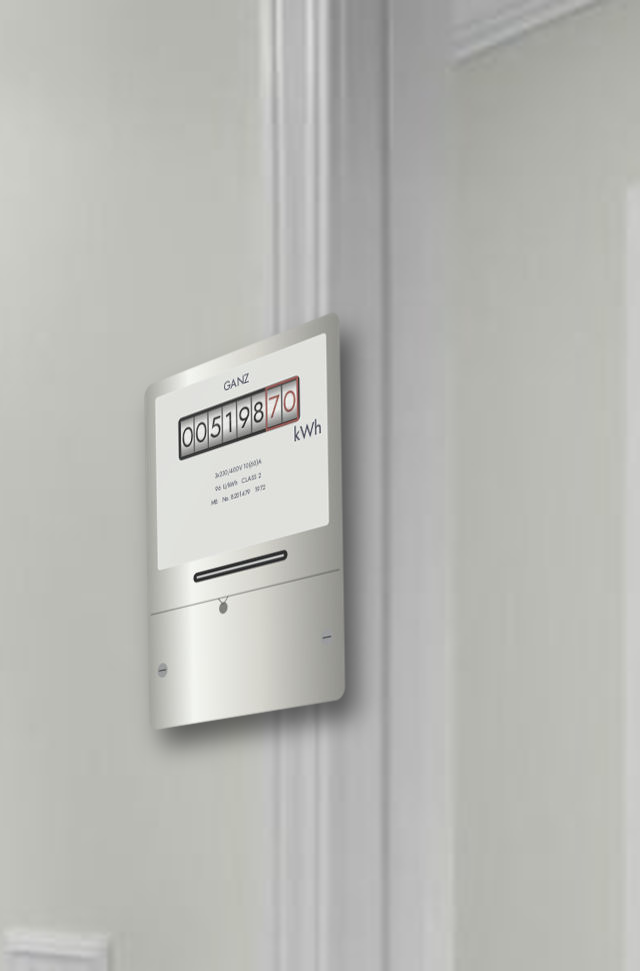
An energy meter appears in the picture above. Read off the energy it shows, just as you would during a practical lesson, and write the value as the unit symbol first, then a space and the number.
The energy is kWh 5198.70
